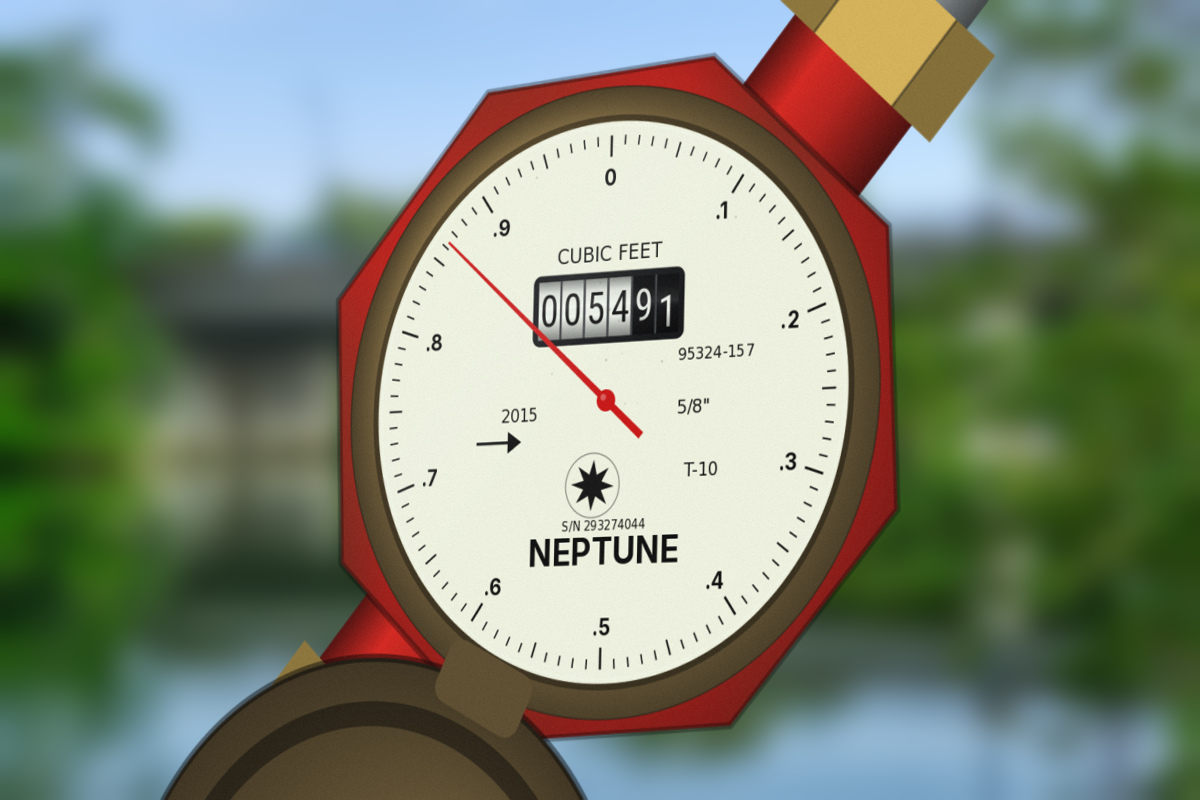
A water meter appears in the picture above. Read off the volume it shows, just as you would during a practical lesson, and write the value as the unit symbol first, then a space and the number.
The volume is ft³ 5490.86
